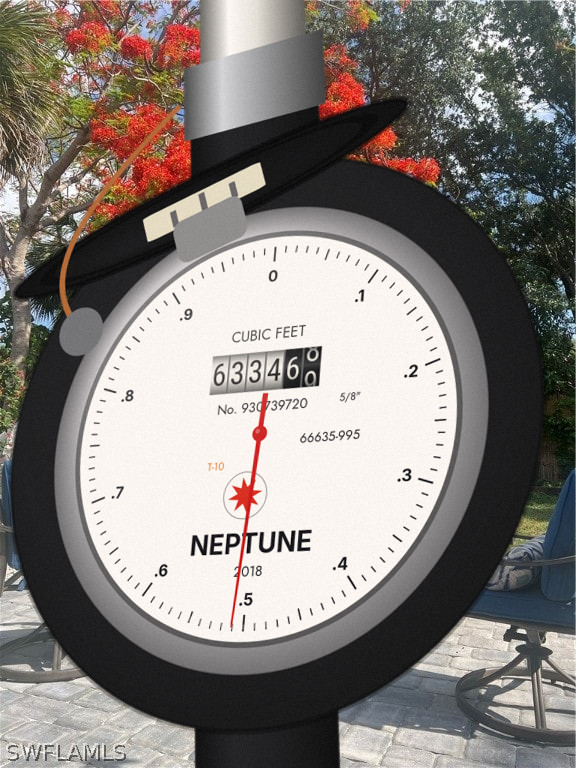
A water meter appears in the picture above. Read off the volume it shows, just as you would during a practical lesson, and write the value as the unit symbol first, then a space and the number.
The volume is ft³ 633468.51
